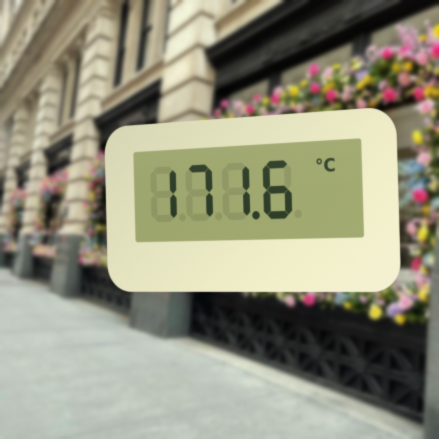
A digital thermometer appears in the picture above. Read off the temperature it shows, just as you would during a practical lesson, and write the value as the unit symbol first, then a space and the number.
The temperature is °C 171.6
